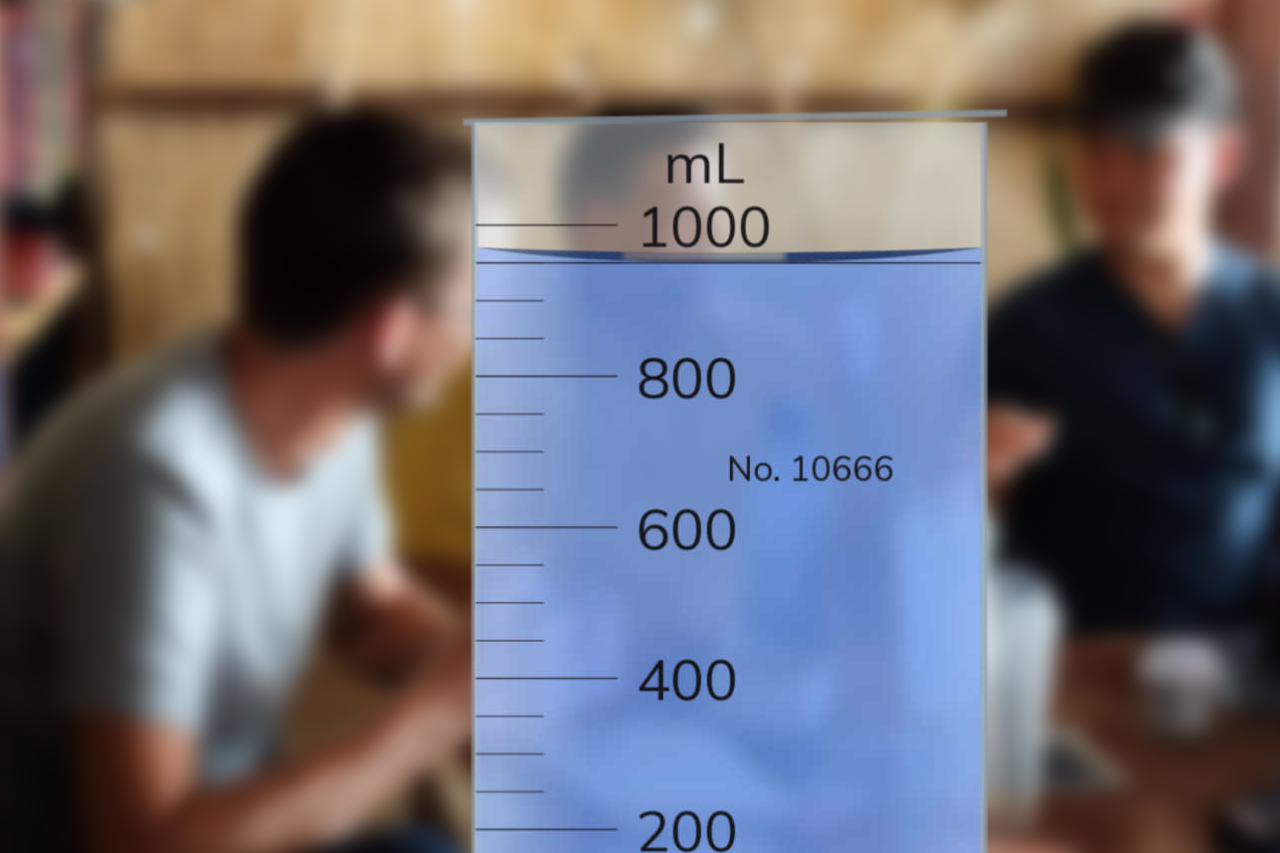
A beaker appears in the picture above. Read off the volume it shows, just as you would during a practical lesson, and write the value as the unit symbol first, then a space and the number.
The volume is mL 950
